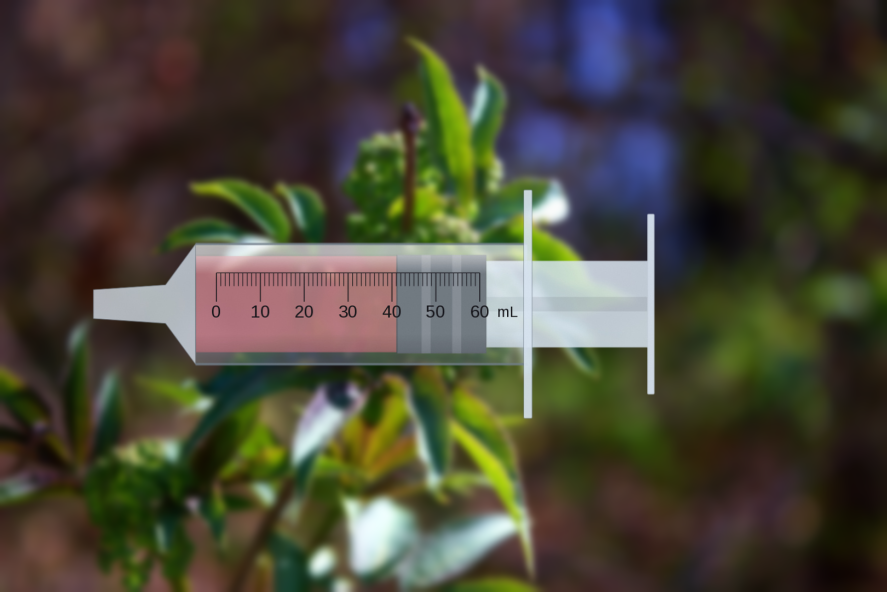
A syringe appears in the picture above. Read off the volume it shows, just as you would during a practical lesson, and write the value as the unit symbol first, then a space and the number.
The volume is mL 41
